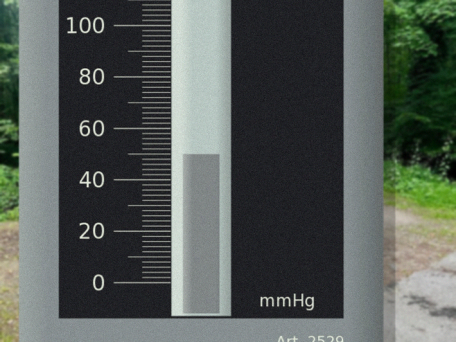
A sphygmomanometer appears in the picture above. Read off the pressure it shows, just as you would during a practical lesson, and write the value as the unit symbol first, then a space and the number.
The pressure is mmHg 50
